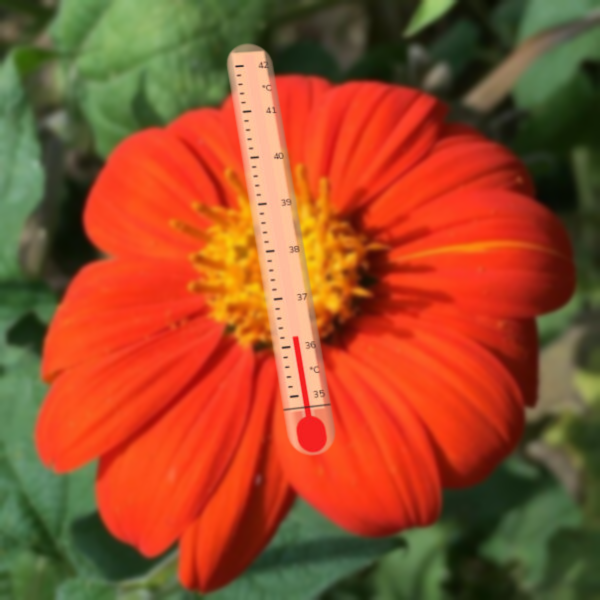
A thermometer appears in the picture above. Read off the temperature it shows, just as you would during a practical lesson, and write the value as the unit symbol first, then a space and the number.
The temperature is °C 36.2
